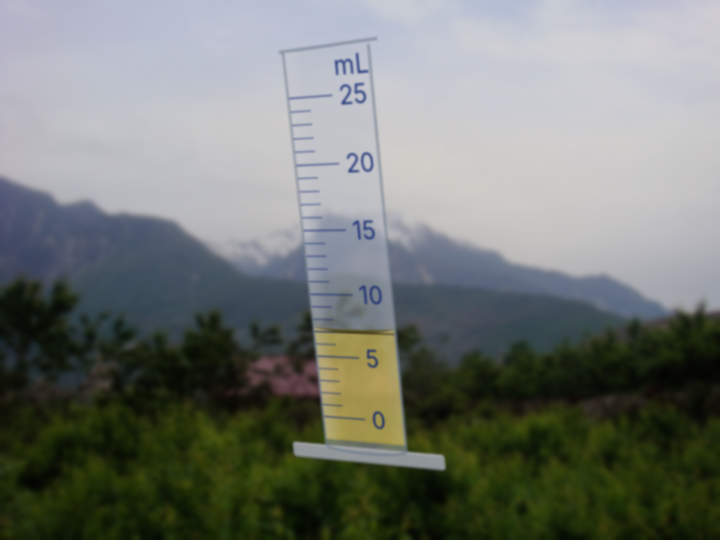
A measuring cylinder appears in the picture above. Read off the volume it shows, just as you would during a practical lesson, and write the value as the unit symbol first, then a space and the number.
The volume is mL 7
